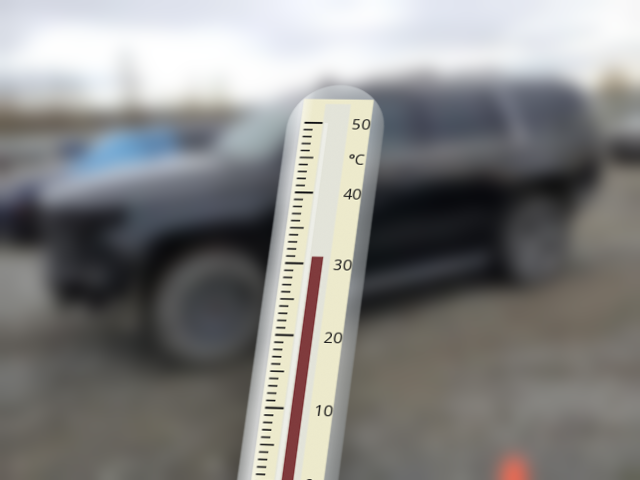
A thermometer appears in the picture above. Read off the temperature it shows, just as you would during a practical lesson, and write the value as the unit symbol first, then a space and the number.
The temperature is °C 31
